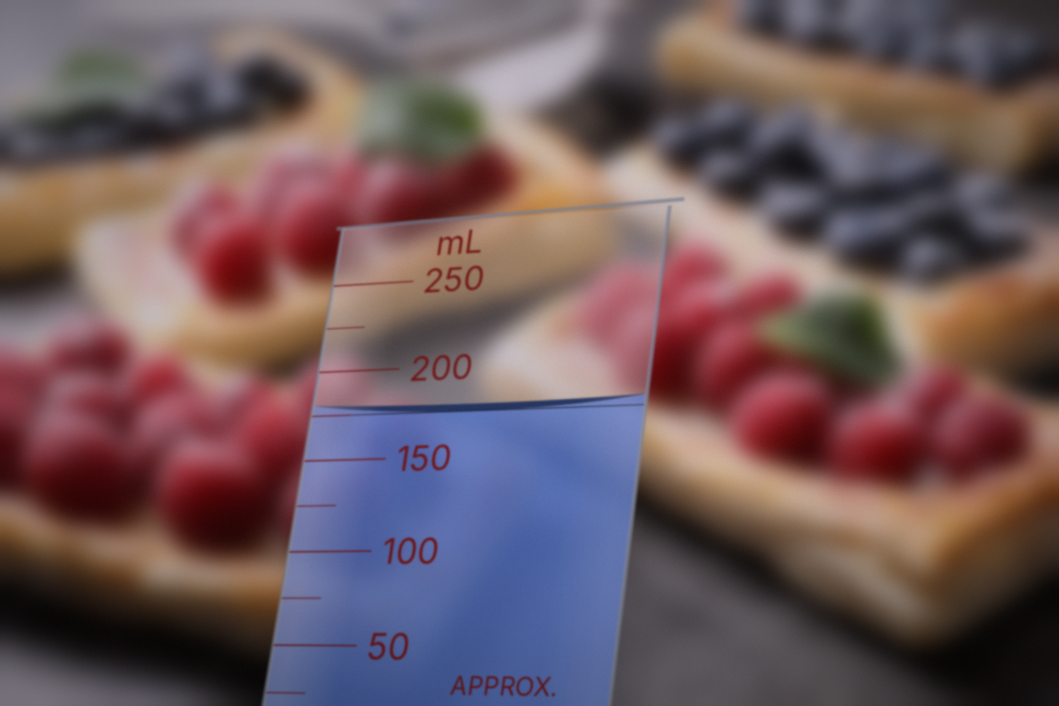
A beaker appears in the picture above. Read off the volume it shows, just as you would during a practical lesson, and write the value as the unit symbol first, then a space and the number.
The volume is mL 175
